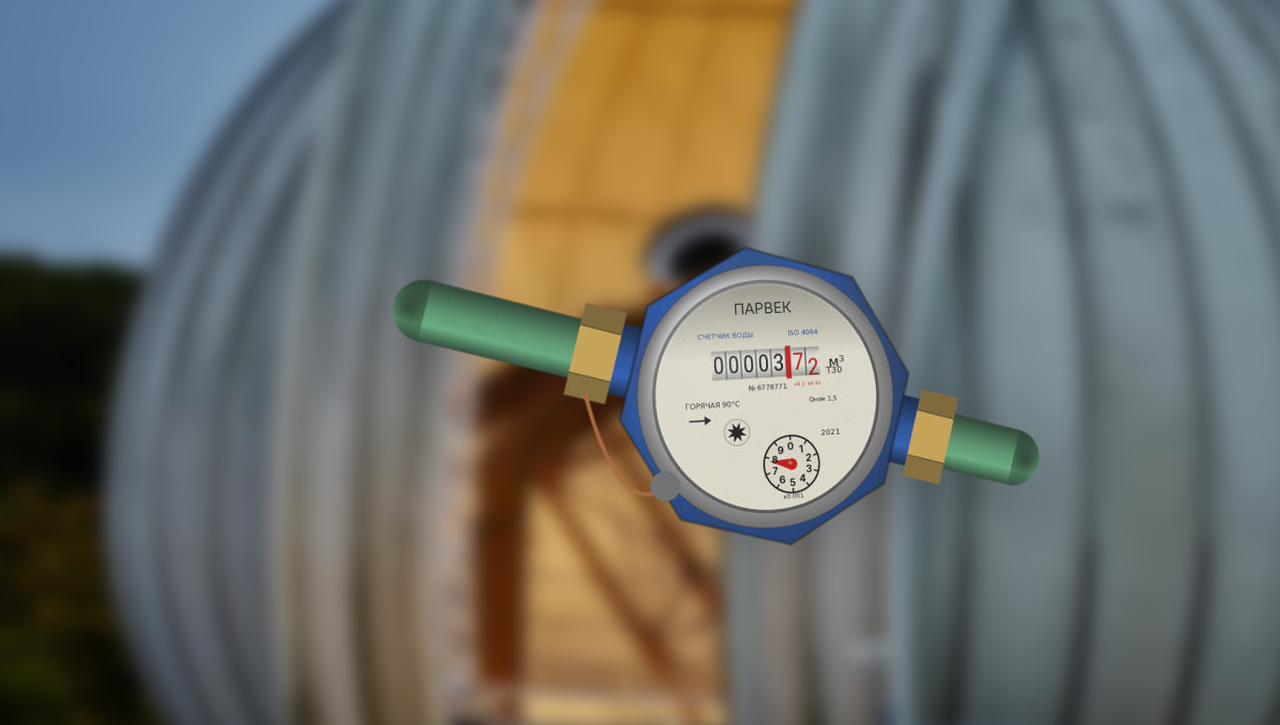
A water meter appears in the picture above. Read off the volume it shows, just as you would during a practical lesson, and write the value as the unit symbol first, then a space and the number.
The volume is m³ 3.717
